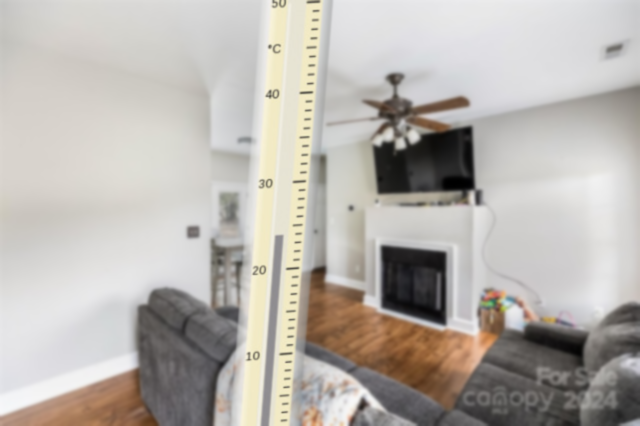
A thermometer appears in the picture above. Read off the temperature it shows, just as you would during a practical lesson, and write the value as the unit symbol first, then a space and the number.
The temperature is °C 24
